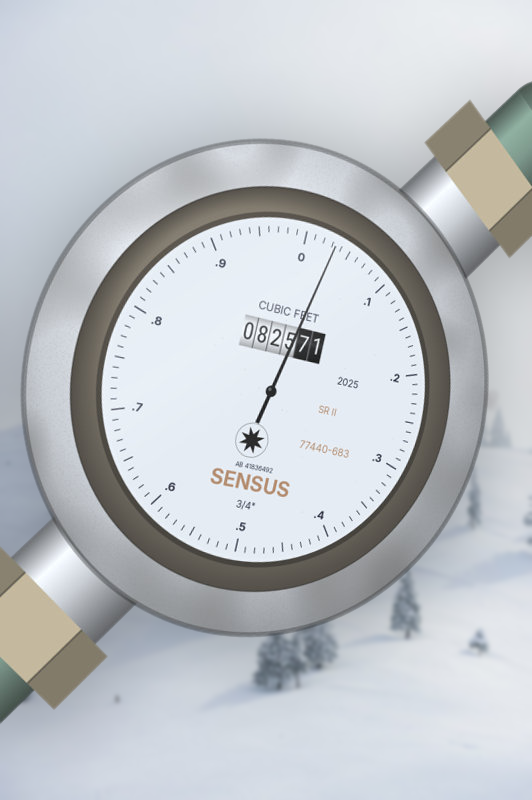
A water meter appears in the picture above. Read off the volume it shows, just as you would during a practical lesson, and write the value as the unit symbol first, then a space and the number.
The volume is ft³ 82571.03
